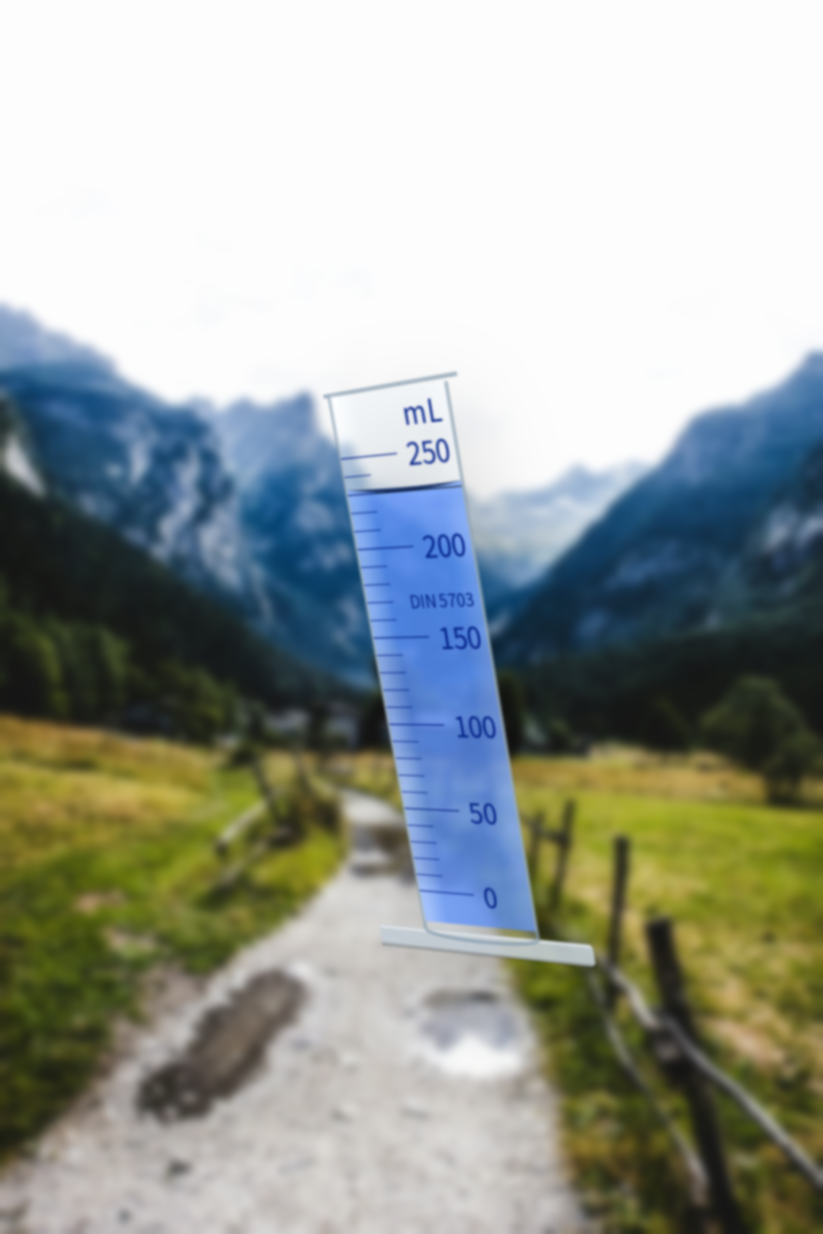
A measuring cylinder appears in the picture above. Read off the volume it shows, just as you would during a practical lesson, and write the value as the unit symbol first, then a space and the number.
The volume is mL 230
